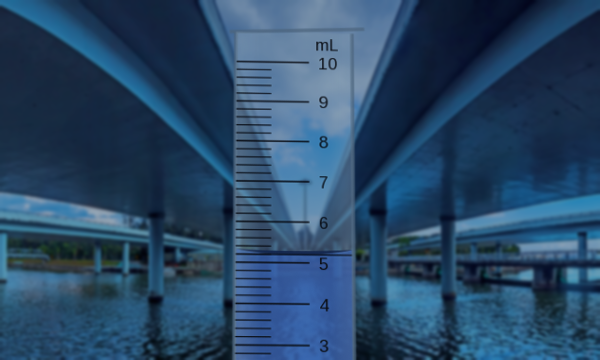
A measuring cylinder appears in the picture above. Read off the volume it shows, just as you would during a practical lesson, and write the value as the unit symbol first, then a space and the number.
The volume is mL 5.2
